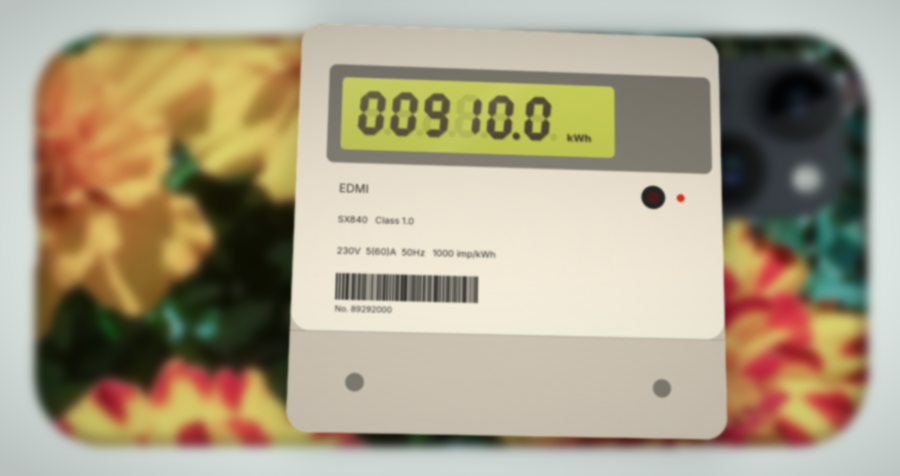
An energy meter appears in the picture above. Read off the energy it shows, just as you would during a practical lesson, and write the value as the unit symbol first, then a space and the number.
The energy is kWh 910.0
